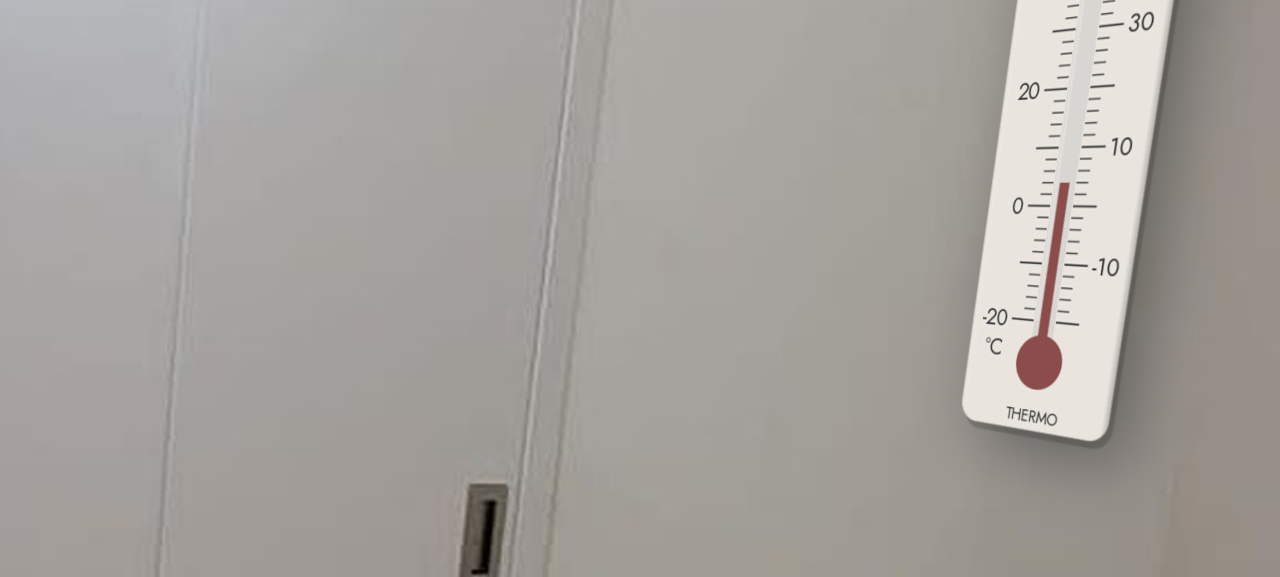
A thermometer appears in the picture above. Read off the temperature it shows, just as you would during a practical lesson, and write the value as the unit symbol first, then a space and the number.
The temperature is °C 4
